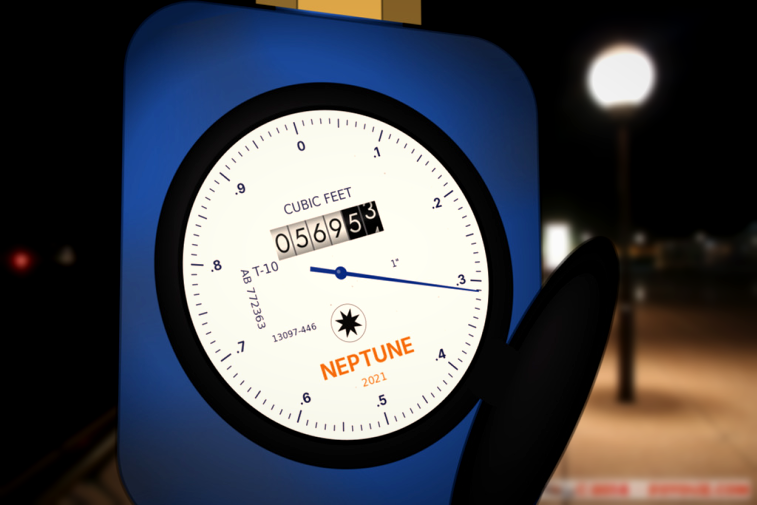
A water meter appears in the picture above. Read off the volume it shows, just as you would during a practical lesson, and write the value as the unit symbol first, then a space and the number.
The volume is ft³ 56953.31
